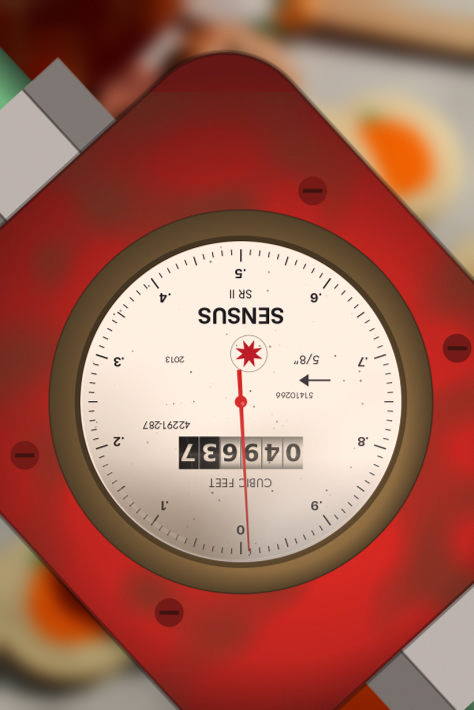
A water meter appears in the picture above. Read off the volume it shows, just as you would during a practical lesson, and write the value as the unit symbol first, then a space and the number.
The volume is ft³ 49636.99
